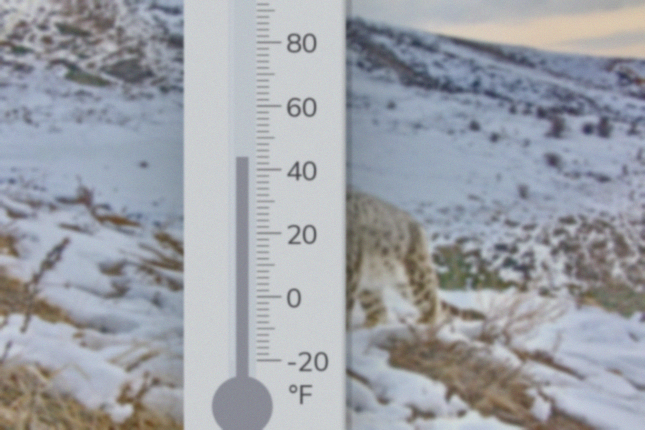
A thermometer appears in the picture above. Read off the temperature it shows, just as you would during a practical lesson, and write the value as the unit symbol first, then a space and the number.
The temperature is °F 44
